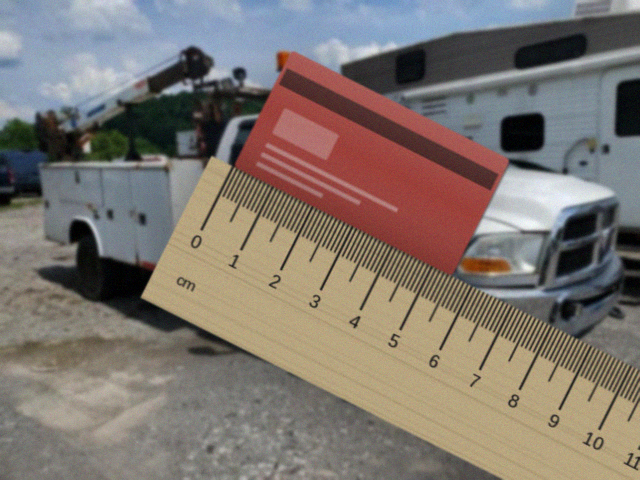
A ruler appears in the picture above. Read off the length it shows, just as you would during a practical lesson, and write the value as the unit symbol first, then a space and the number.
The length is cm 5.5
